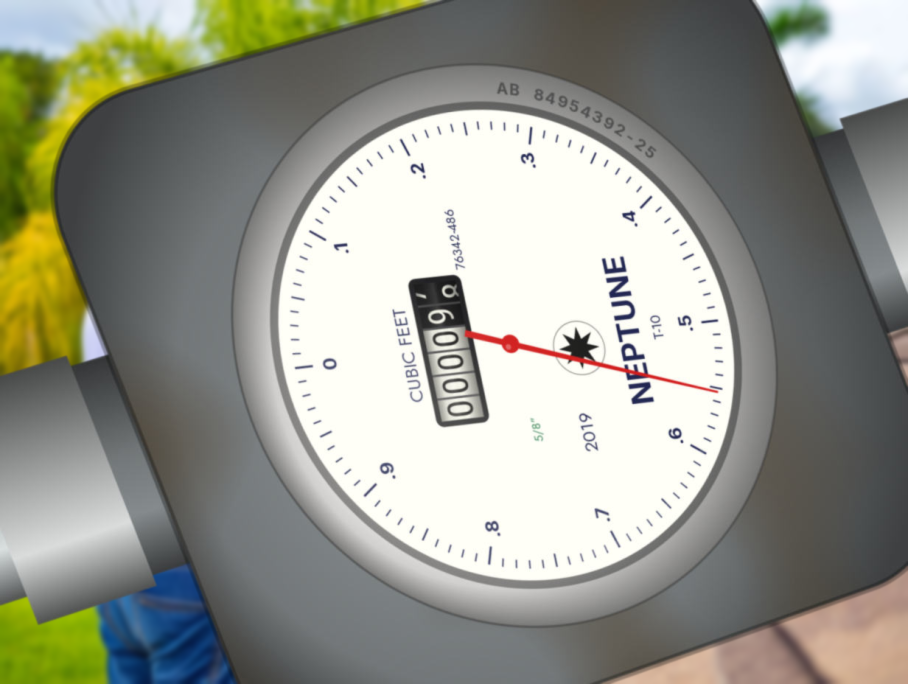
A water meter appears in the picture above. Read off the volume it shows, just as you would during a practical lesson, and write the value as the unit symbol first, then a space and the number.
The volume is ft³ 97.55
